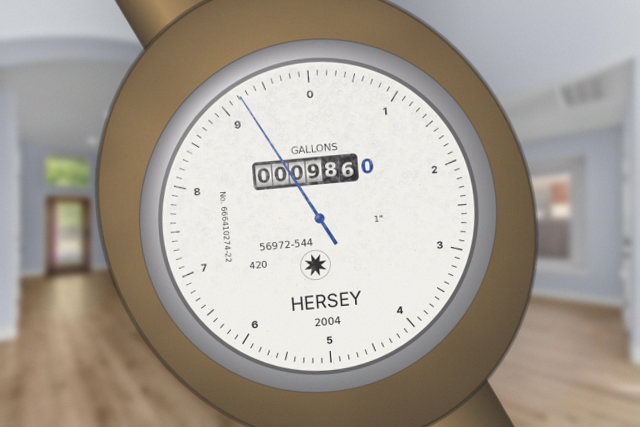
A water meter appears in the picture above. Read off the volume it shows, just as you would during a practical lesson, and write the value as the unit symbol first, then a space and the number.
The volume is gal 9859.2
